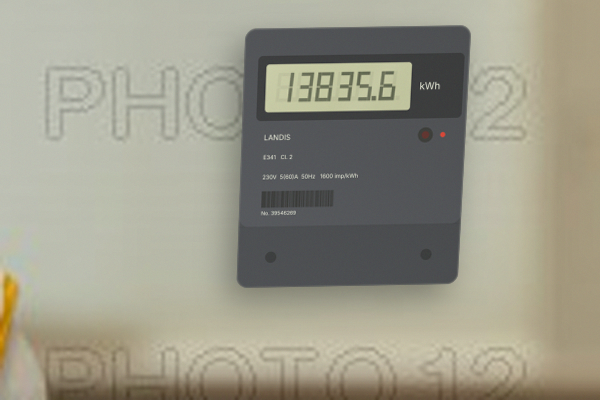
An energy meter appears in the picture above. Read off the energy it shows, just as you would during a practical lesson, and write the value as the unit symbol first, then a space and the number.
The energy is kWh 13835.6
